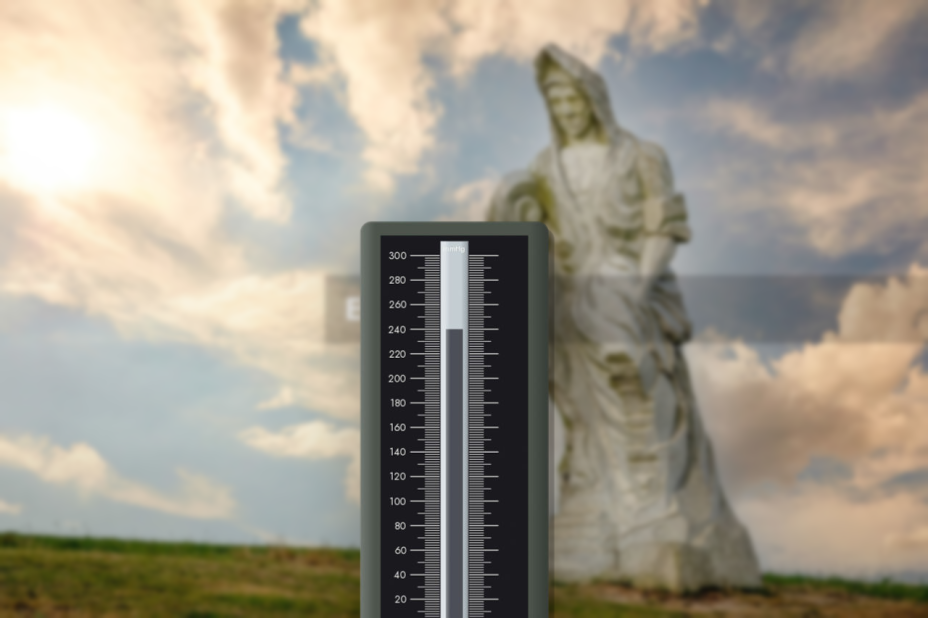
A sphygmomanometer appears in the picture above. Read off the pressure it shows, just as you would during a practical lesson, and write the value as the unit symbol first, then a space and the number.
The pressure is mmHg 240
